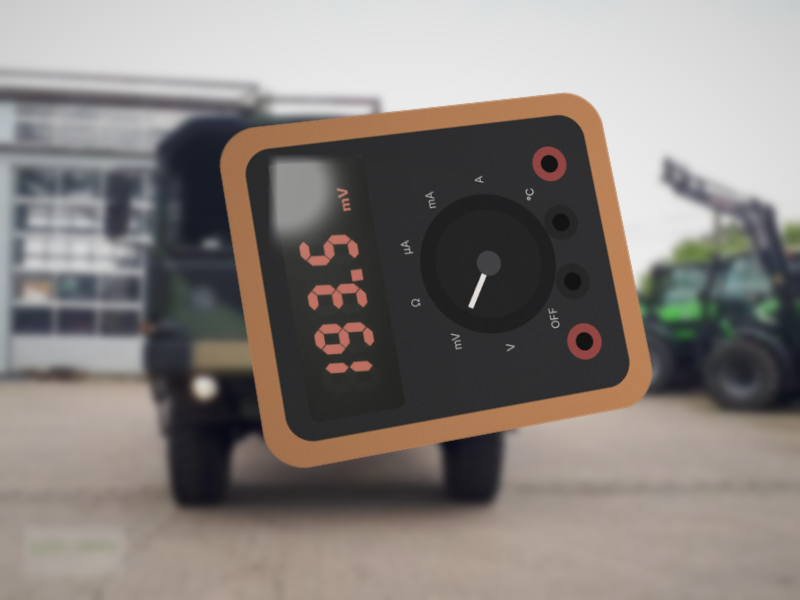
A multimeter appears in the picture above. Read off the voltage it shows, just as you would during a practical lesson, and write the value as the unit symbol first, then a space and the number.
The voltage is mV 193.5
